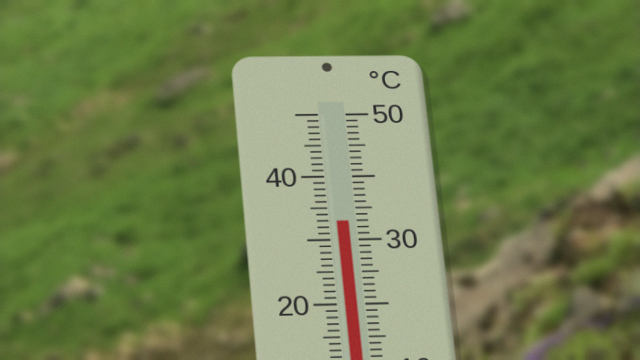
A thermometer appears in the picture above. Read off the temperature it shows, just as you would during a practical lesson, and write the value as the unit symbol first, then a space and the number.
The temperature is °C 33
